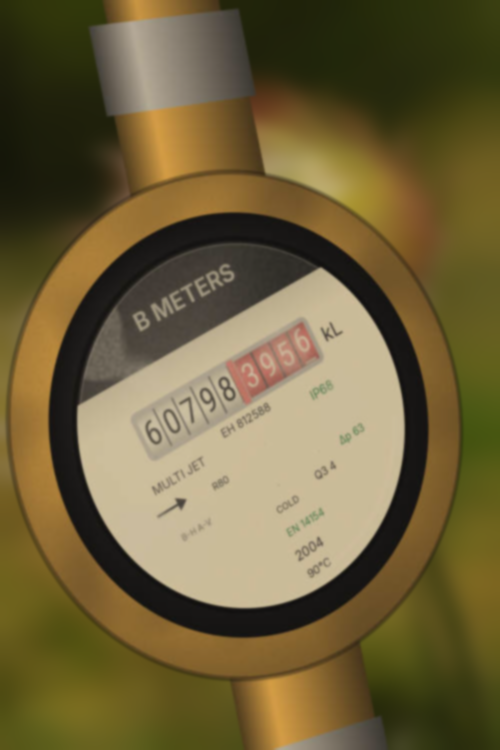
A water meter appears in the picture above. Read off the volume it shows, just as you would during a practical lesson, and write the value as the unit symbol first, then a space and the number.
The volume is kL 60798.3956
